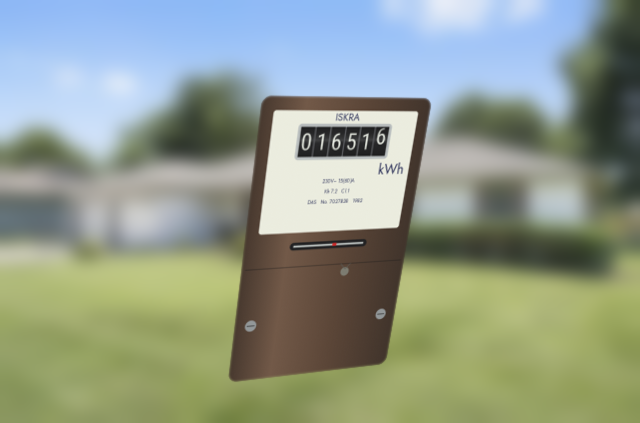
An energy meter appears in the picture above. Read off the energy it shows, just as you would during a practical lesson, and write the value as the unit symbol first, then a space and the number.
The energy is kWh 16516
